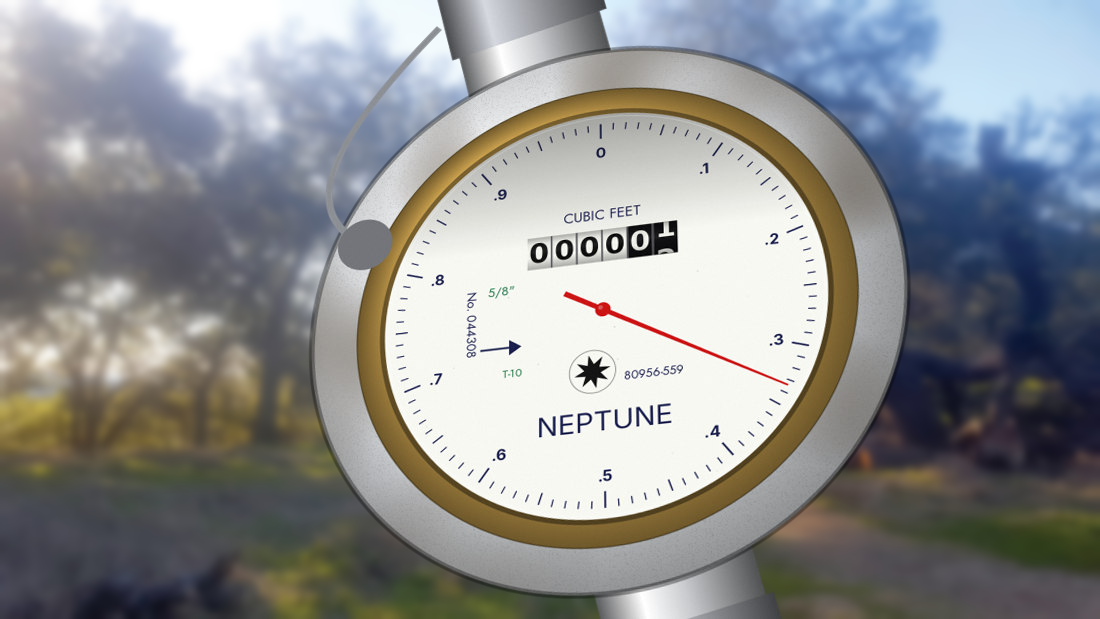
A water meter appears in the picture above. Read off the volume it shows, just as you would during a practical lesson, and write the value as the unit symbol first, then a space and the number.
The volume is ft³ 1.33
